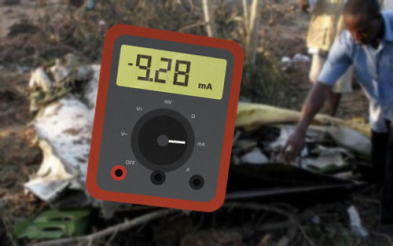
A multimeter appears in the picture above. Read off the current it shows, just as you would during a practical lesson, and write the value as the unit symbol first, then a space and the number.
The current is mA -9.28
